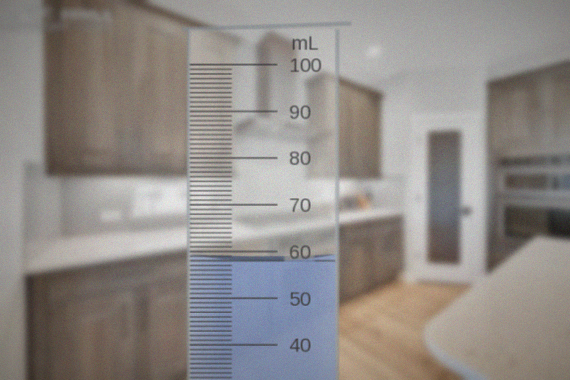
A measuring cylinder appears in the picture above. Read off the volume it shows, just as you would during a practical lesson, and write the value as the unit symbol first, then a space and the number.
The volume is mL 58
